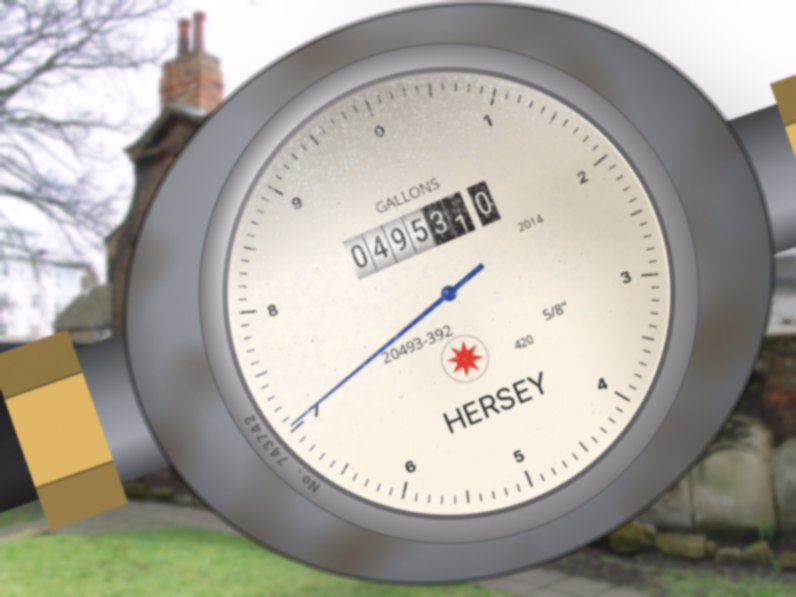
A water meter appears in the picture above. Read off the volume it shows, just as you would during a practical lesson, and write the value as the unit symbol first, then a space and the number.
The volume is gal 495307.0
